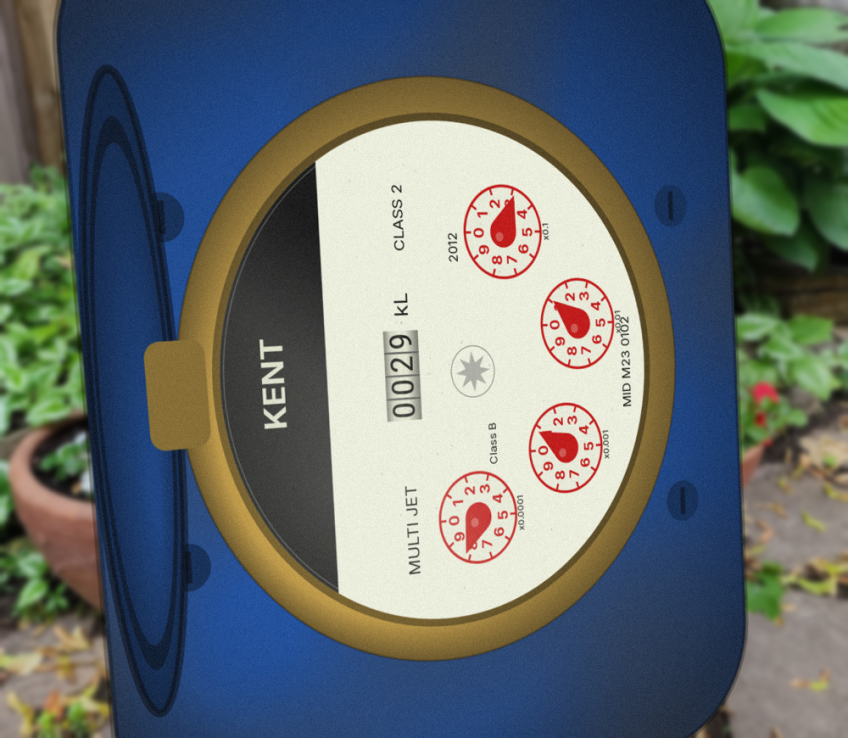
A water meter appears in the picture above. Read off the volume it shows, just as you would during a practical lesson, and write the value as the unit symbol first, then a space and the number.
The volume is kL 29.3108
